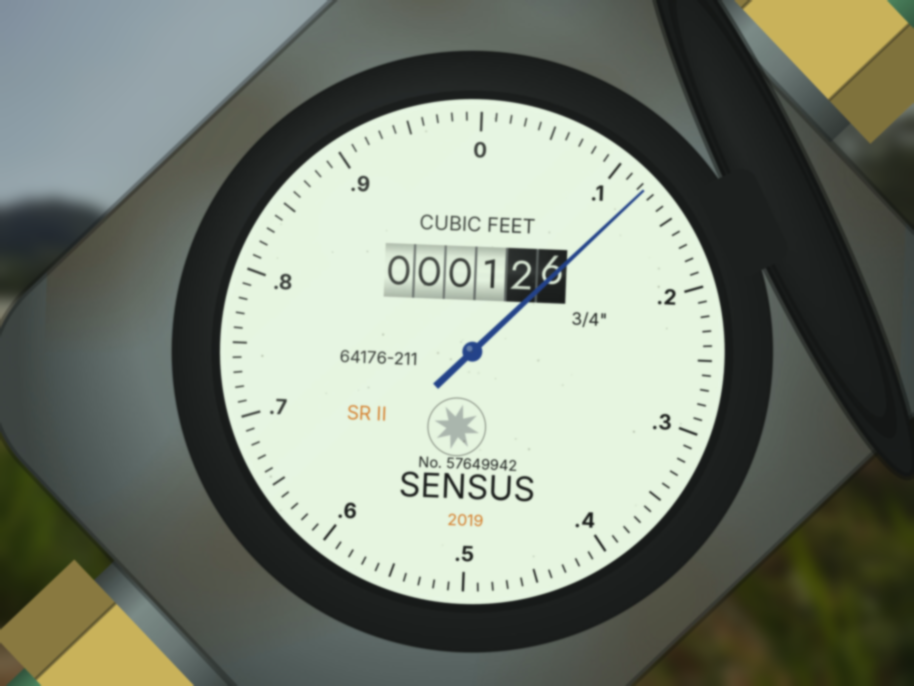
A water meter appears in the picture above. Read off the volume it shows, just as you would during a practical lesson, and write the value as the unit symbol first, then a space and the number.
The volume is ft³ 126.12
